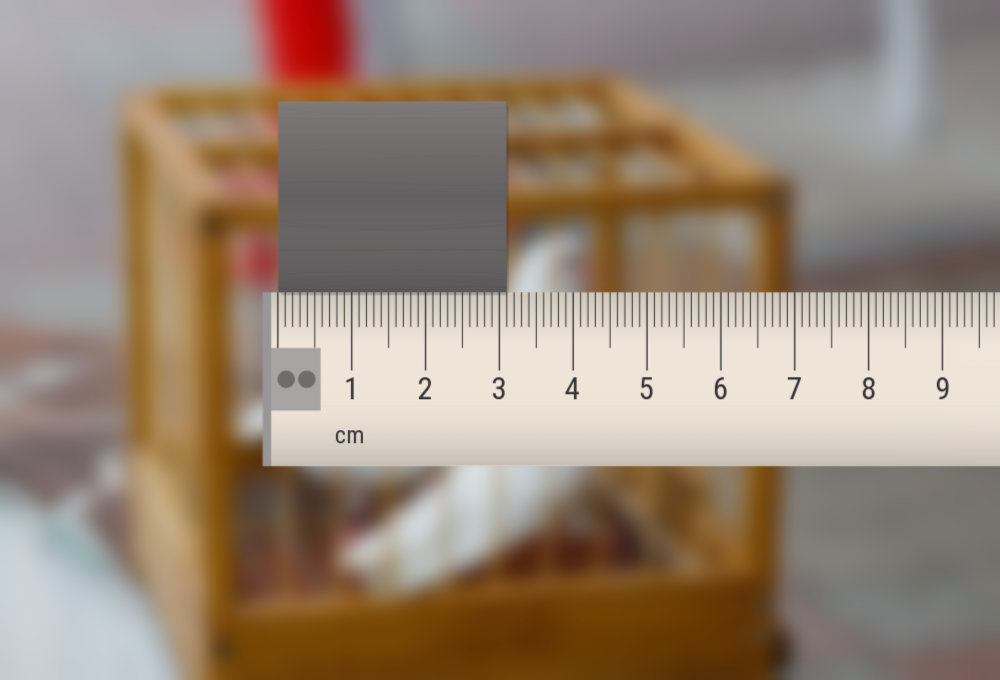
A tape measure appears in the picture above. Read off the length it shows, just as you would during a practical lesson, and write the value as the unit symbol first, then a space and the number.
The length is cm 3.1
